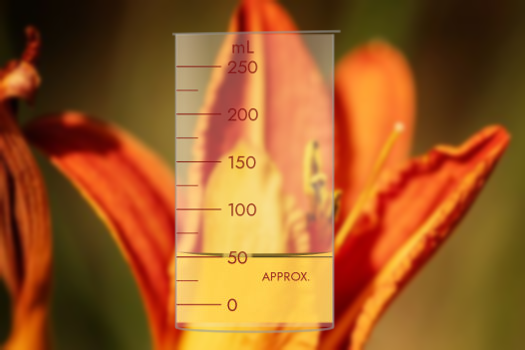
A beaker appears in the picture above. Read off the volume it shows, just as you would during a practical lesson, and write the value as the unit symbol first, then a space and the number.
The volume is mL 50
